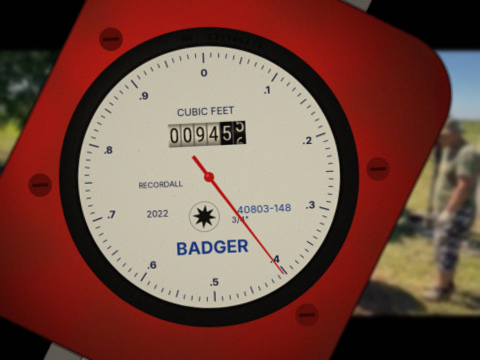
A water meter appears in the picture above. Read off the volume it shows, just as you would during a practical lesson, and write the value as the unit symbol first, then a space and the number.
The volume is ft³ 9455.40
